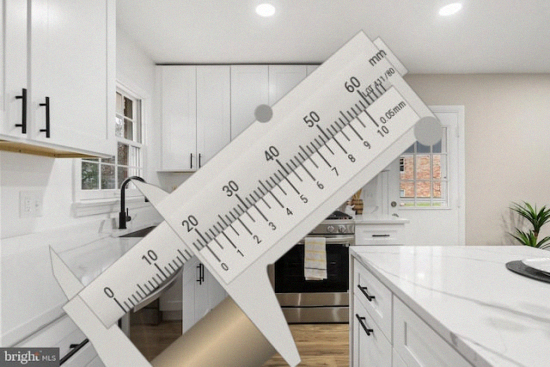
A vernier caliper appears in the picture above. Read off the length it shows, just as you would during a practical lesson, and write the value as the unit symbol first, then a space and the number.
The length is mm 19.6
